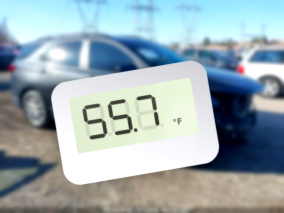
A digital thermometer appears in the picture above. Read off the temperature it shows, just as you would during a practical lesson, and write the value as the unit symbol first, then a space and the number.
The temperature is °F 55.7
